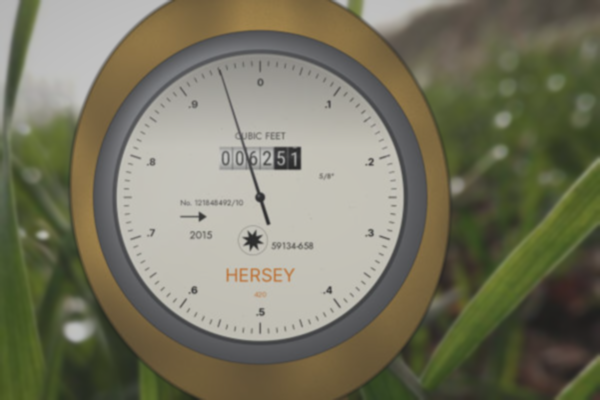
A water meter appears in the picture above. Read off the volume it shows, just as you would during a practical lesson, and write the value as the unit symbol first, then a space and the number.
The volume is ft³ 6250.95
